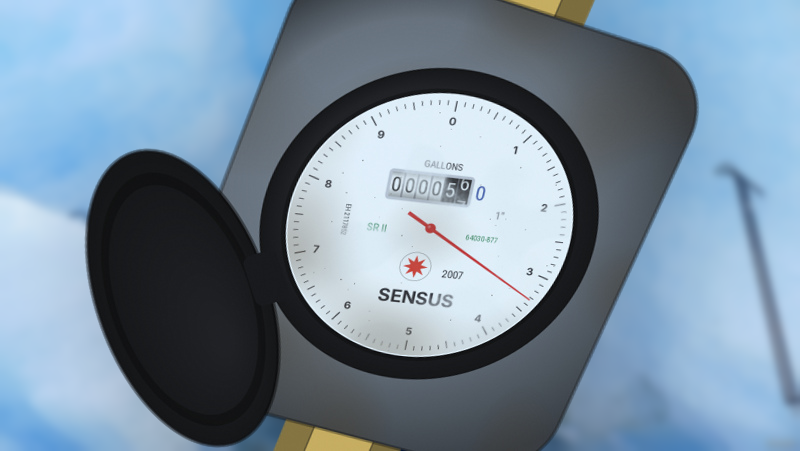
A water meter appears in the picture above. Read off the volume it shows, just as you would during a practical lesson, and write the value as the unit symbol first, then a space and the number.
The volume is gal 563.3
